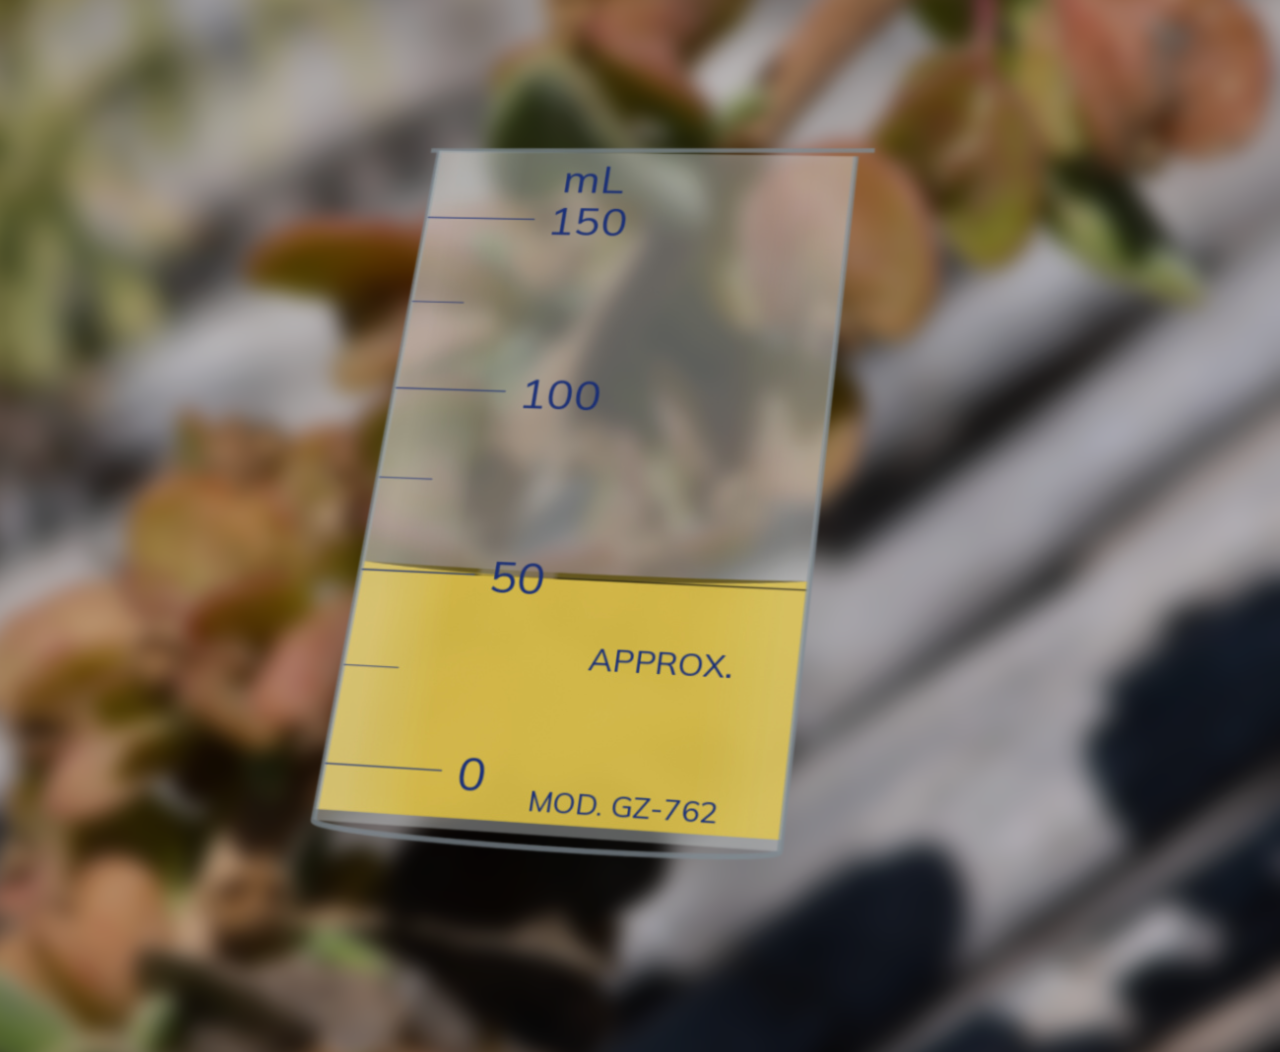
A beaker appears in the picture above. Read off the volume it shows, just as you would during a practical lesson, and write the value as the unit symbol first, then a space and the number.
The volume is mL 50
